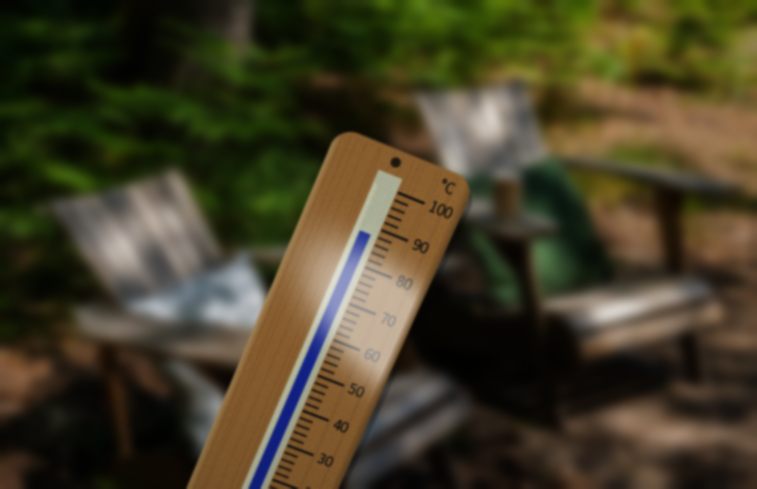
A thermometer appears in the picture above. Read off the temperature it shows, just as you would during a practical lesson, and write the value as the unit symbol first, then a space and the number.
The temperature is °C 88
